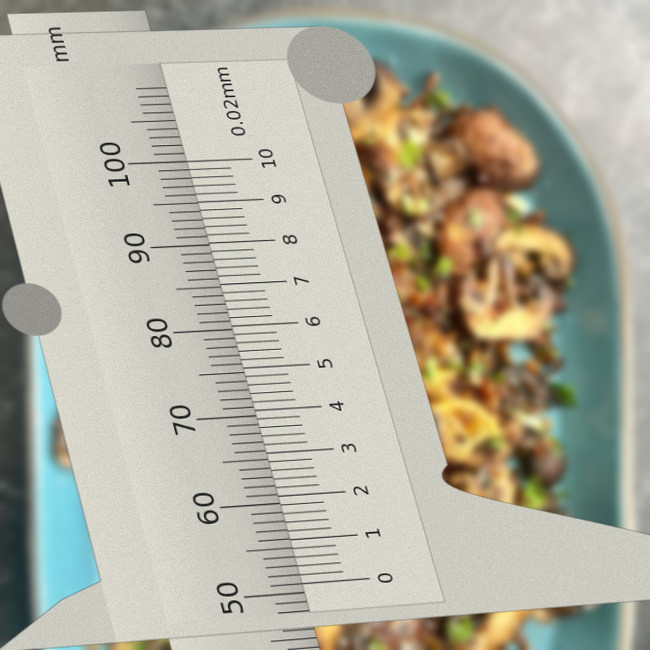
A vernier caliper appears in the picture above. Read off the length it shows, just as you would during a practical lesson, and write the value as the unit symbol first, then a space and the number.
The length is mm 51.0
